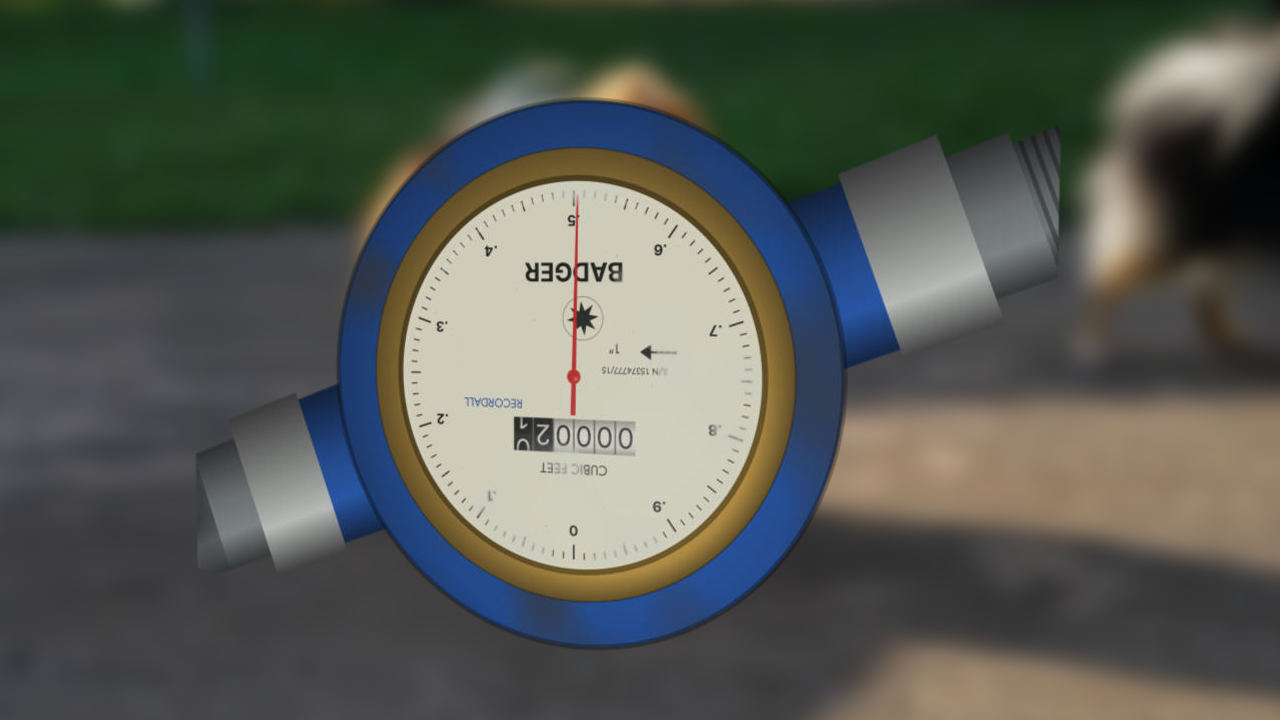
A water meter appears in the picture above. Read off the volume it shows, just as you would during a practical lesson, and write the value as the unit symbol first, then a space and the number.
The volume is ft³ 20.50
